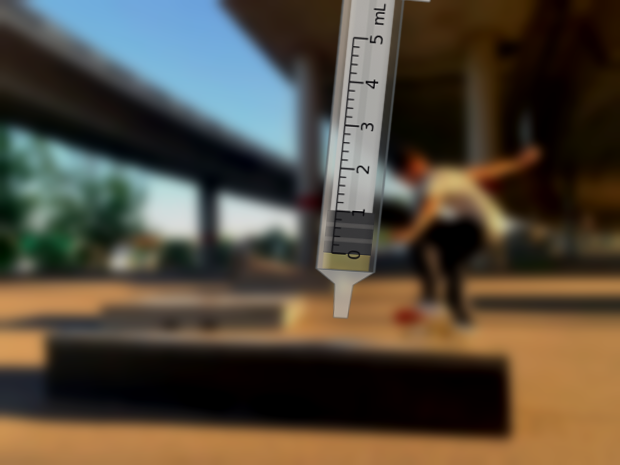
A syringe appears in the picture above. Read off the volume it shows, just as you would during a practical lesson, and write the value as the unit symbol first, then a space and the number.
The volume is mL 0
